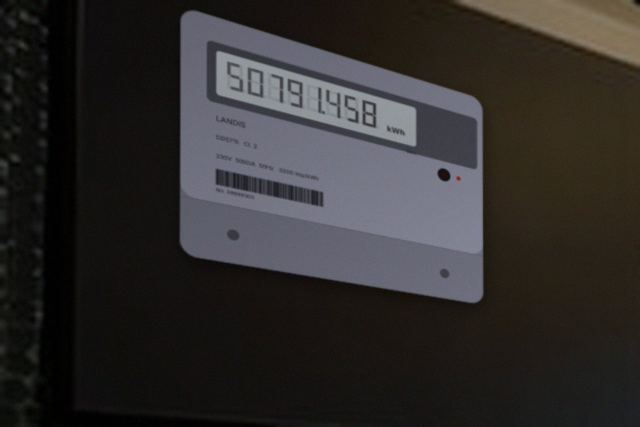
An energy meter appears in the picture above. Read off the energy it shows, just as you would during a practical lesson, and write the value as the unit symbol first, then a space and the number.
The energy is kWh 50791.458
